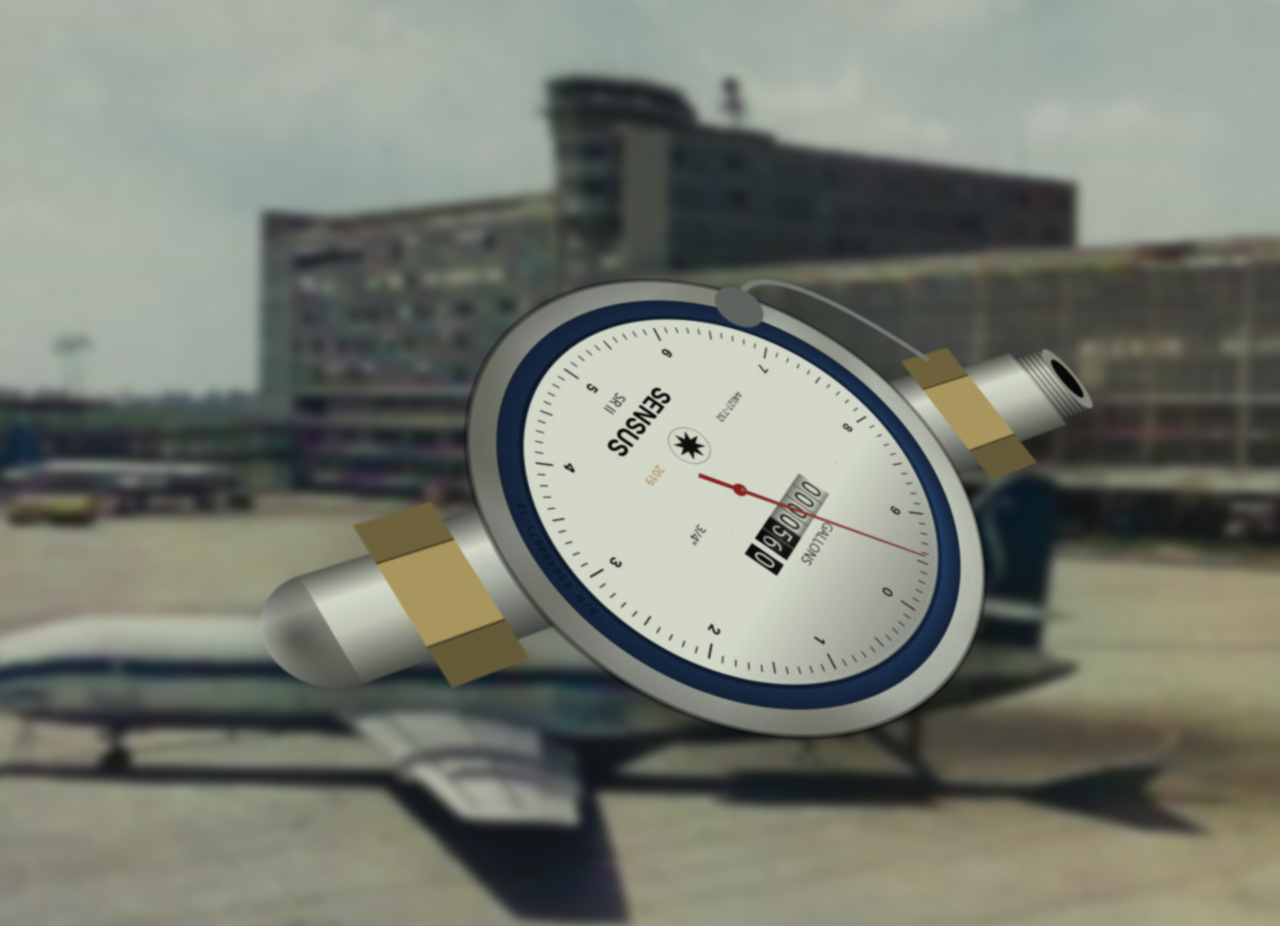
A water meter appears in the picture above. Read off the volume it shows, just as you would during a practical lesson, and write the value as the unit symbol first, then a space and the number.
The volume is gal 559.4
